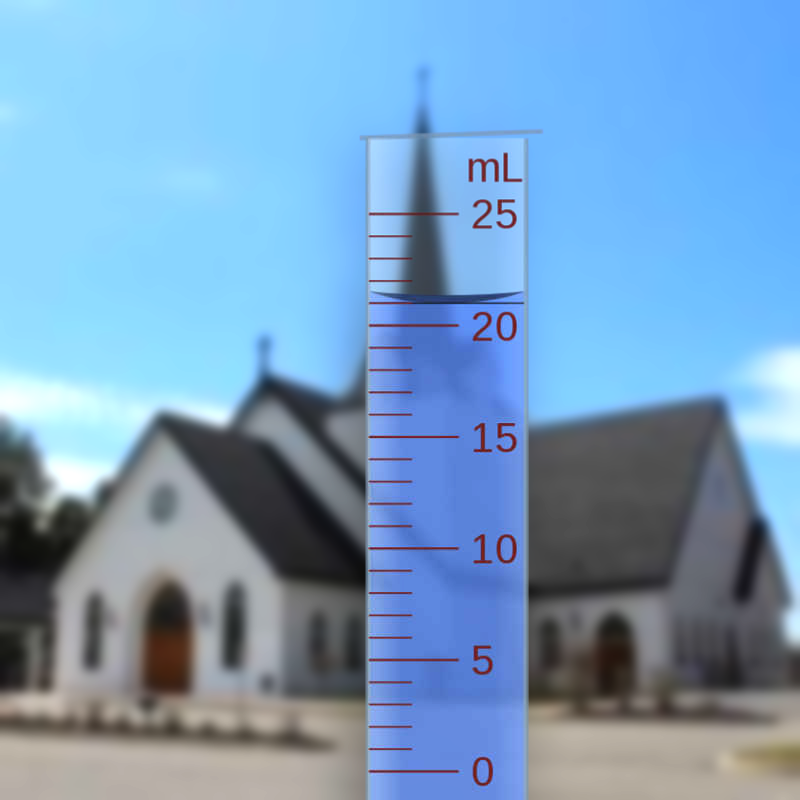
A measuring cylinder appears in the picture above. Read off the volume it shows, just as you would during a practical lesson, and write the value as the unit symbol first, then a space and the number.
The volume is mL 21
